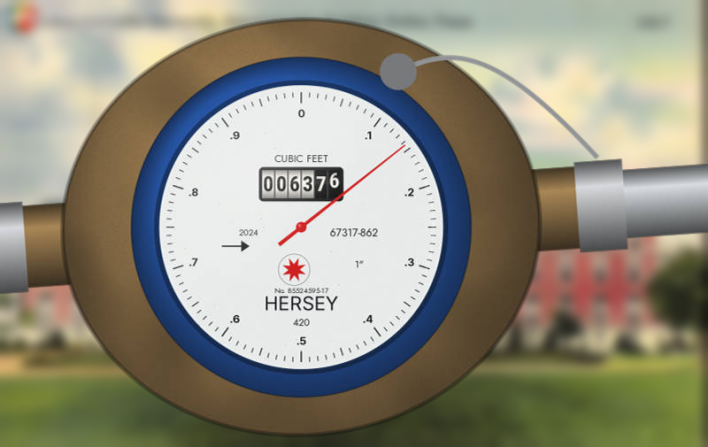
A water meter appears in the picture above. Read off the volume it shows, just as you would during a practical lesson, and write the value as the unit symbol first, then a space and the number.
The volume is ft³ 6376.14
